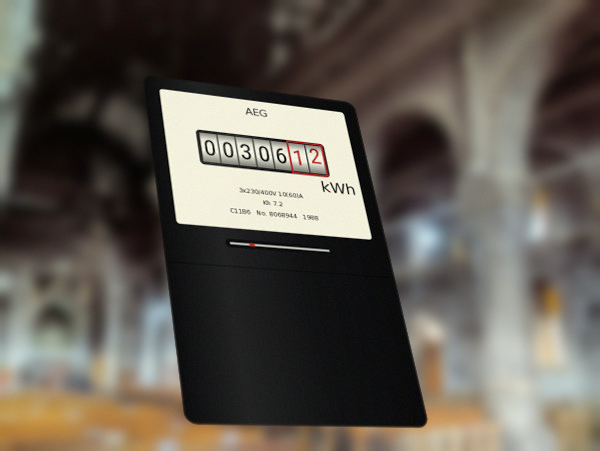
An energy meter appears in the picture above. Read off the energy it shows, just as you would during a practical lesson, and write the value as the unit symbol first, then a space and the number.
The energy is kWh 306.12
